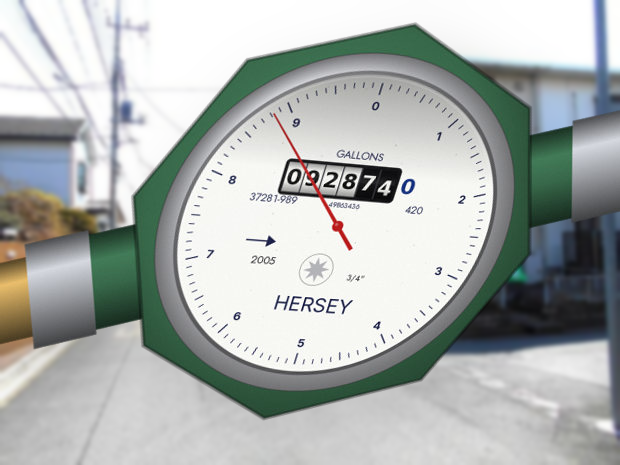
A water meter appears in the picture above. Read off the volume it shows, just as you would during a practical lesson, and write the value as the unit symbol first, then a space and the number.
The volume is gal 928738.8
